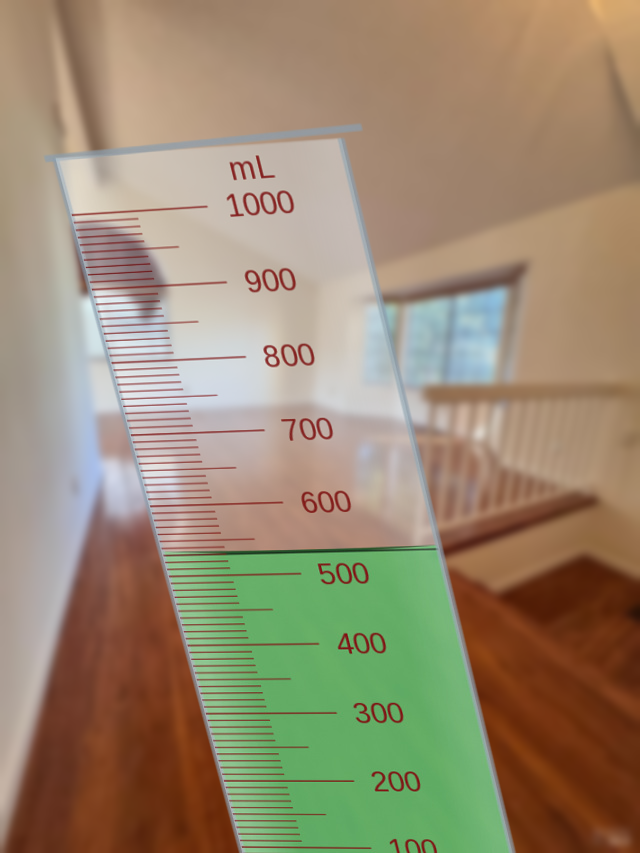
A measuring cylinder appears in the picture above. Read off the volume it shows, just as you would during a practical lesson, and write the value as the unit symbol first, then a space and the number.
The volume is mL 530
